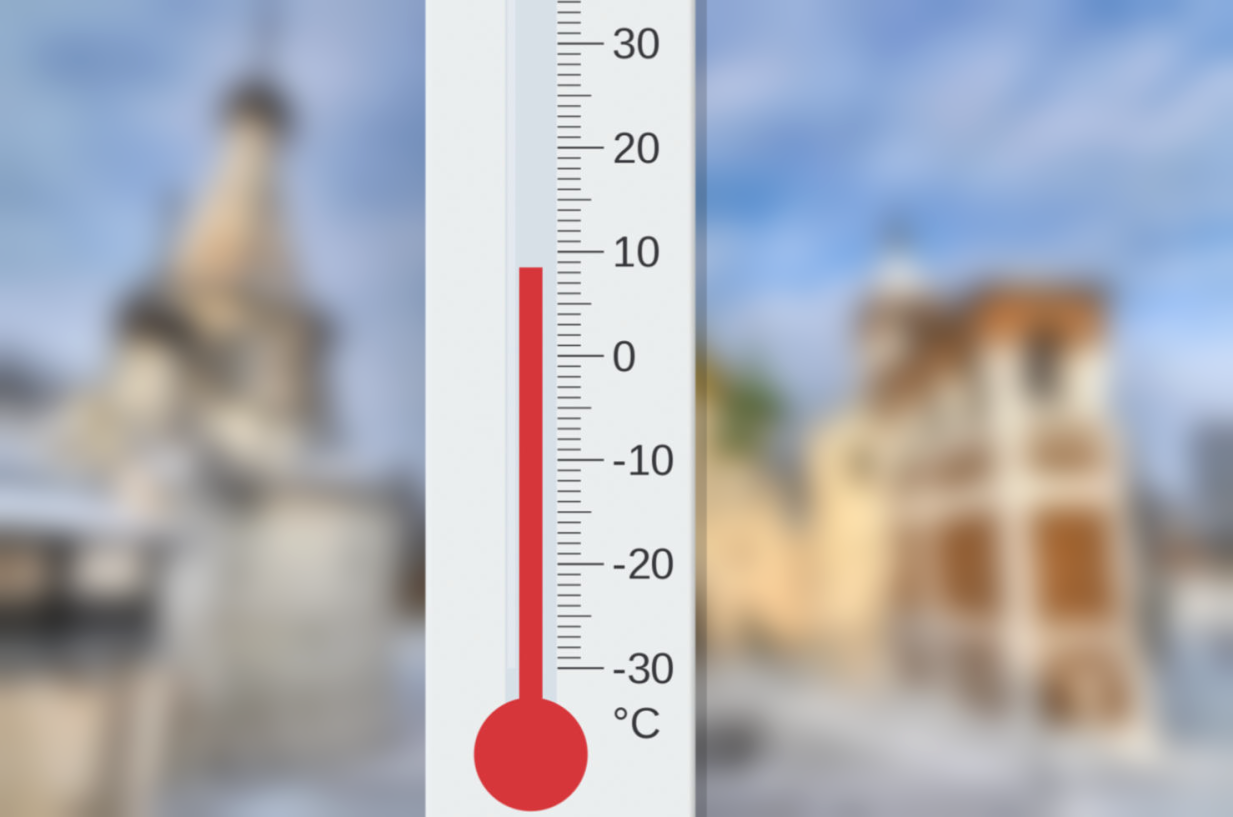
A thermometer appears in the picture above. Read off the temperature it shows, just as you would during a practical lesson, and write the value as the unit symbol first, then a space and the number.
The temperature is °C 8.5
